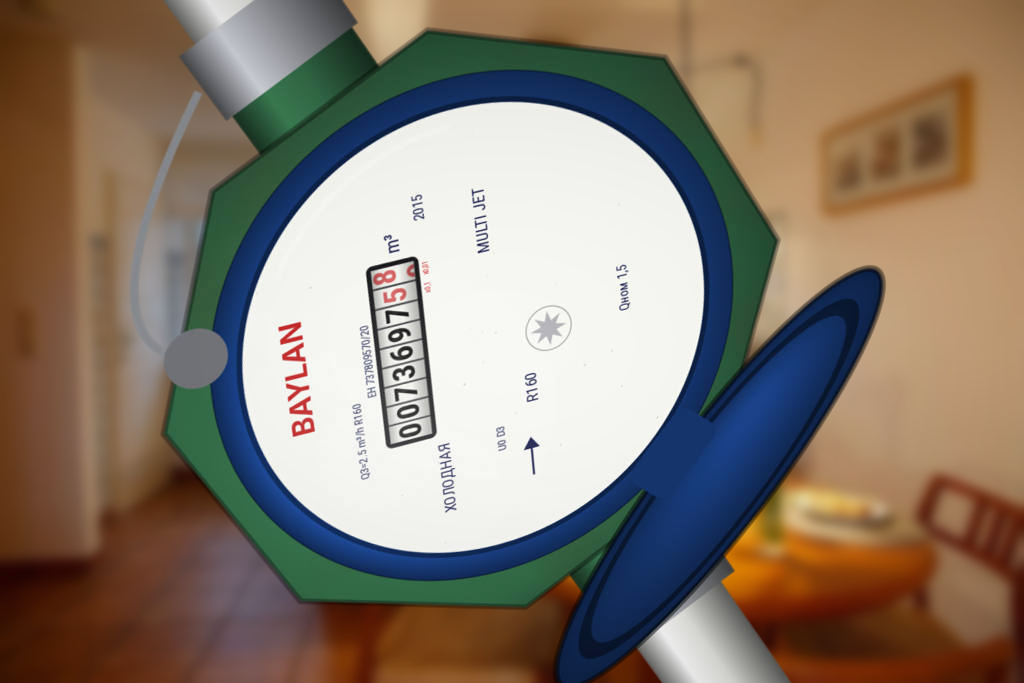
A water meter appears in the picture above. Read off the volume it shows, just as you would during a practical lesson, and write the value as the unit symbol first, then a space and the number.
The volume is m³ 73697.58
